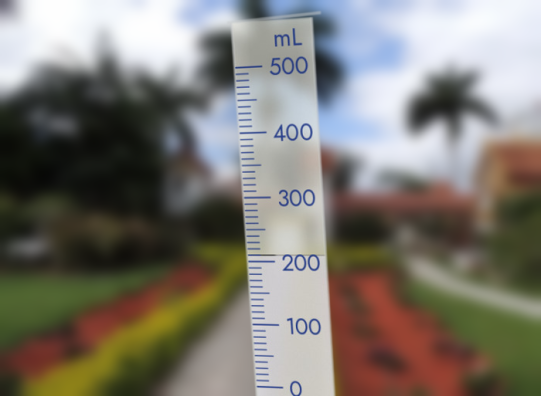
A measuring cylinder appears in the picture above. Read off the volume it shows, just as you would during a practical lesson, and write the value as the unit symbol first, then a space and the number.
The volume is mL 210
